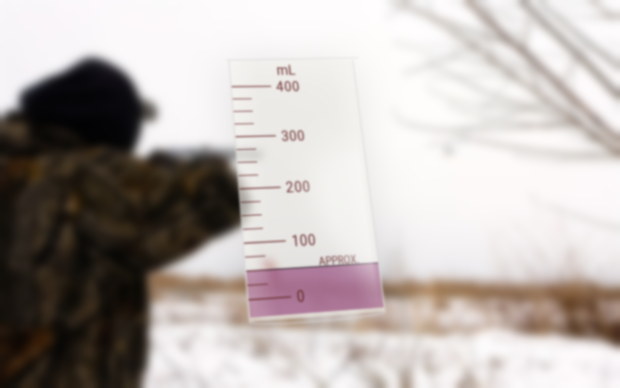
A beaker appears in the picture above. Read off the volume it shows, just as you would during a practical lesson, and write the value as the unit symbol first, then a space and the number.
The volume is mL 50
